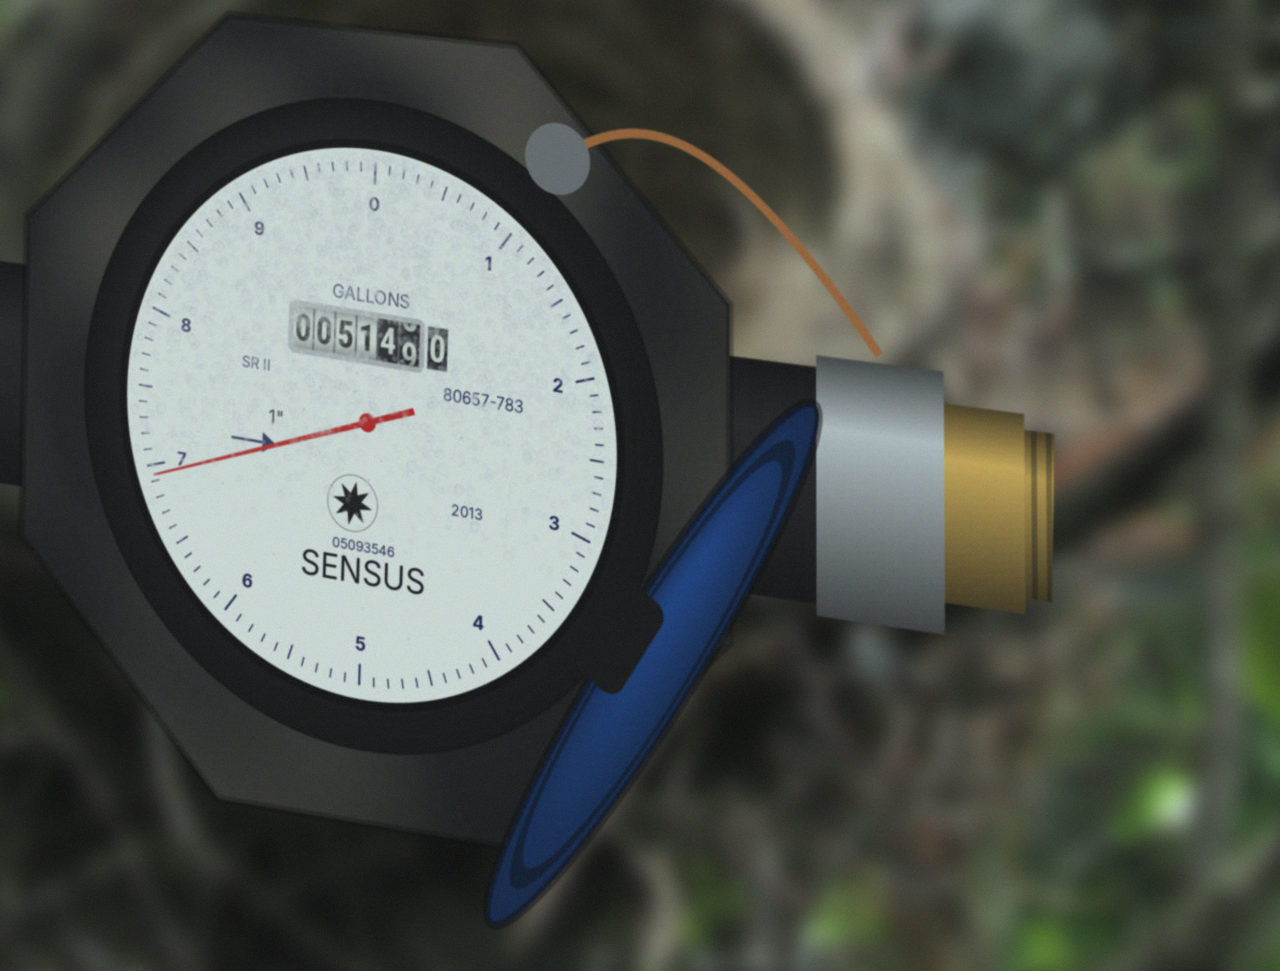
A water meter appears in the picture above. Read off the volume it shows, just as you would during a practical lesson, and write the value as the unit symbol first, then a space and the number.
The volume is gal 51486.9
